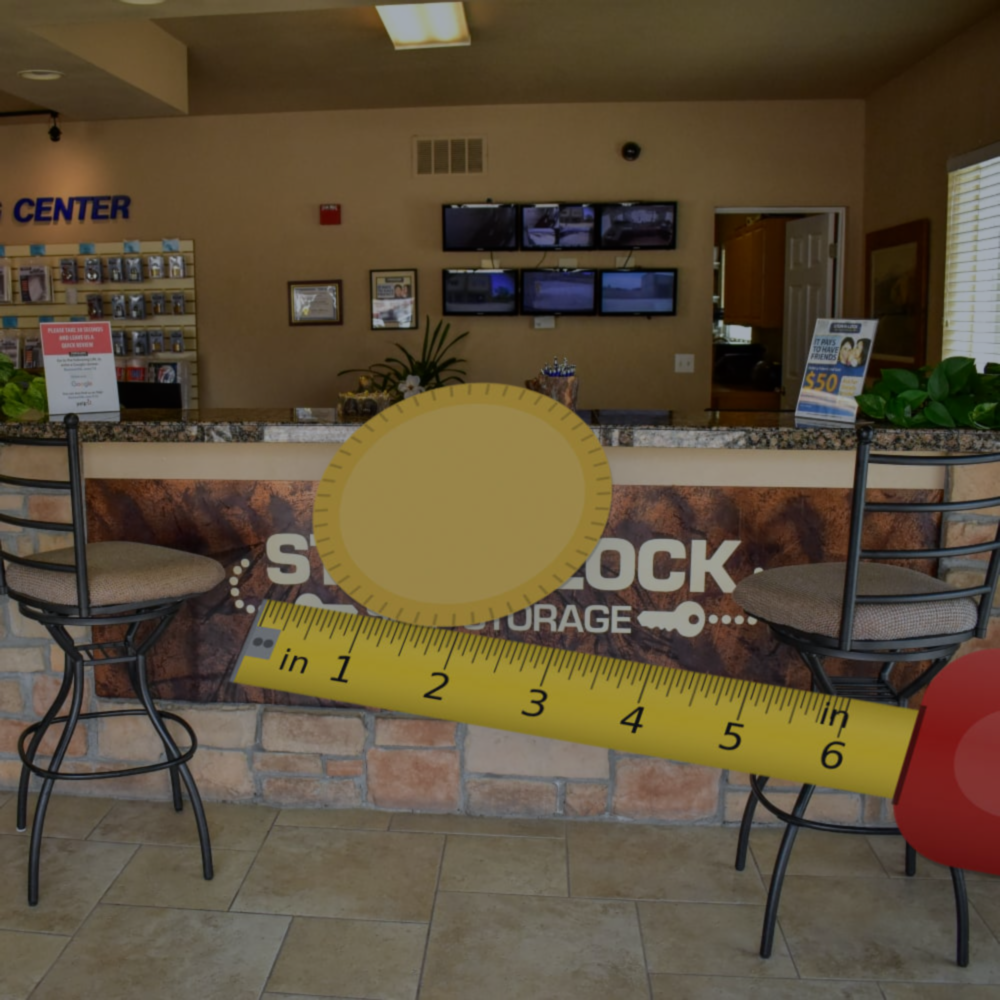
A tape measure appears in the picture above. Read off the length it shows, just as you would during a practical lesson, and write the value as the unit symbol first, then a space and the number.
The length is in 3.0625
